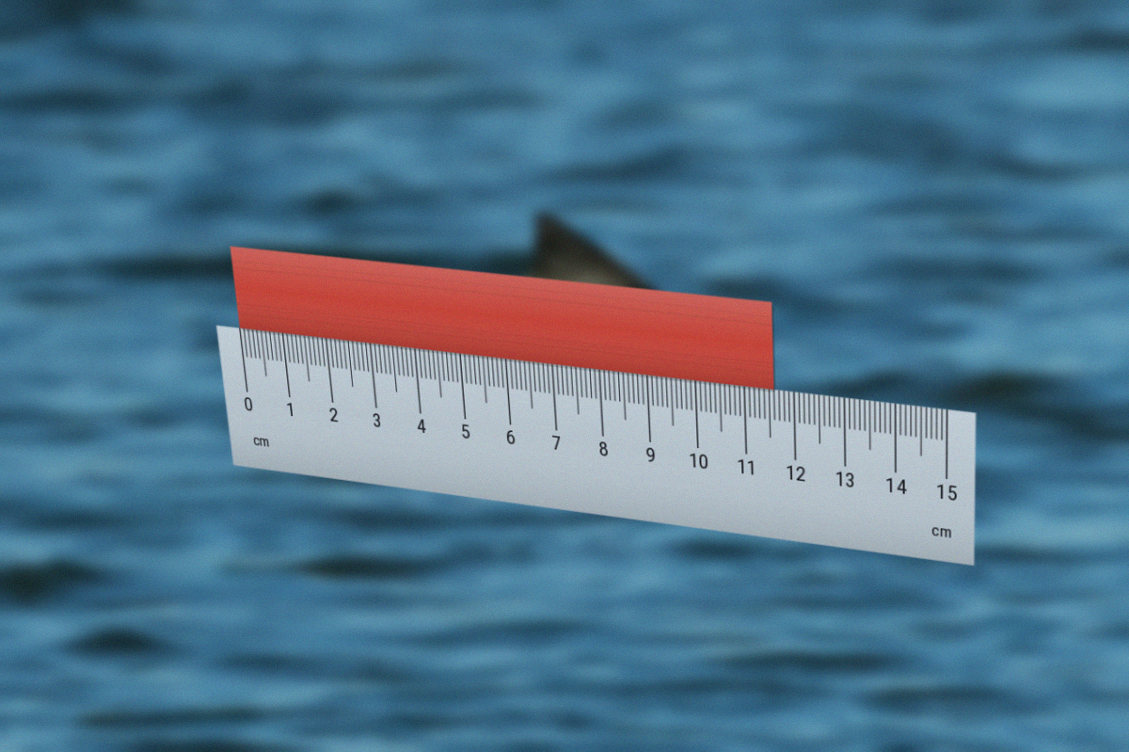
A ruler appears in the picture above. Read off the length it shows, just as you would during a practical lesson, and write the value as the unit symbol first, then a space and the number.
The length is cm 11.6
